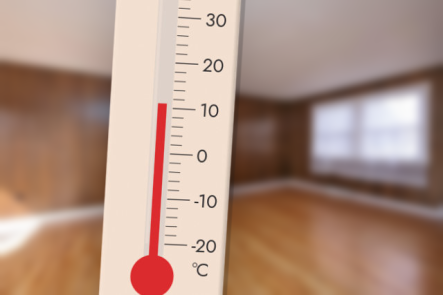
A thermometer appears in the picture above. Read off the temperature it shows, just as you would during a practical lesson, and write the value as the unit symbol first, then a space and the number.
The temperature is °C 11
